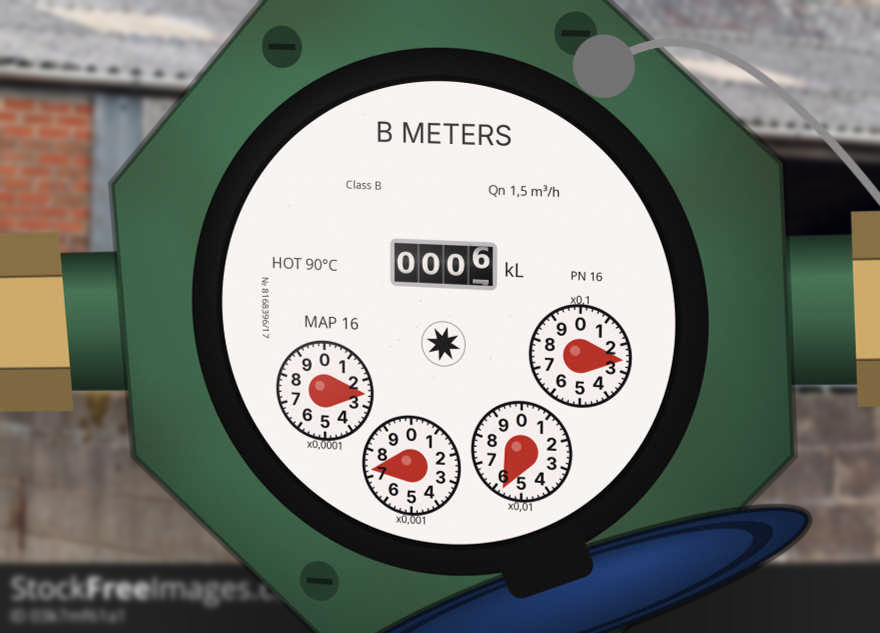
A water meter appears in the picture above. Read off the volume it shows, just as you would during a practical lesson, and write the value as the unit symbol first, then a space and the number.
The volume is kL 6.2572
